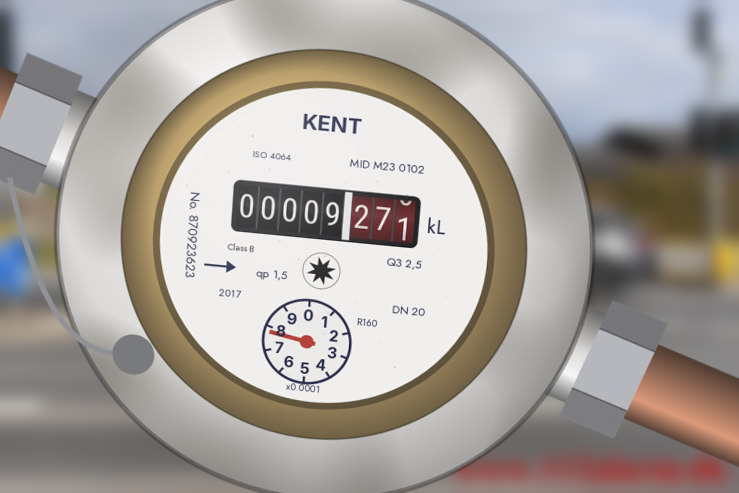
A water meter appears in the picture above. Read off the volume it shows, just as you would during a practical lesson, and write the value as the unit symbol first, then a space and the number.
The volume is kL 9.2707
